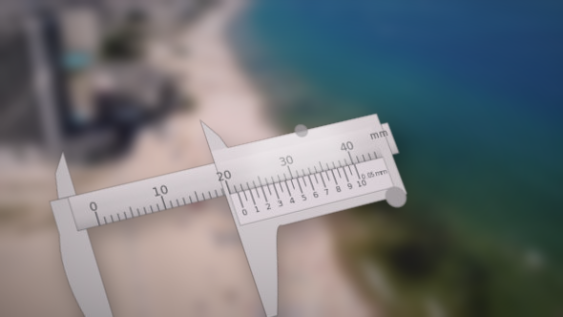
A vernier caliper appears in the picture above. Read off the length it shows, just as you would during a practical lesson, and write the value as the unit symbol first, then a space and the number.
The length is mm 21.2
